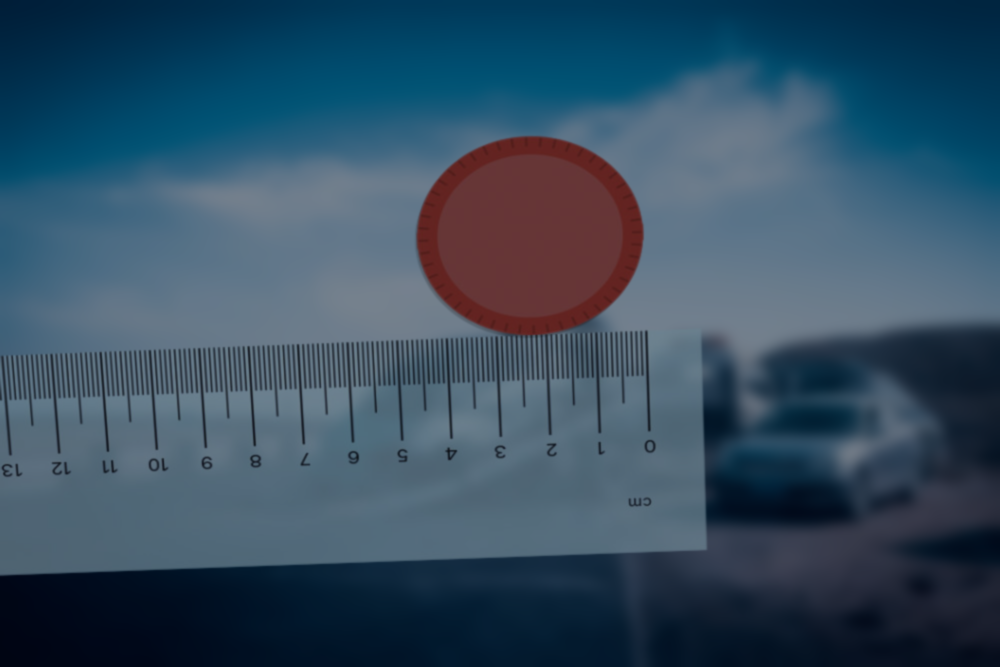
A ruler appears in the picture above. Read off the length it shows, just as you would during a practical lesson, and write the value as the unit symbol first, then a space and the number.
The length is cm 4.5
